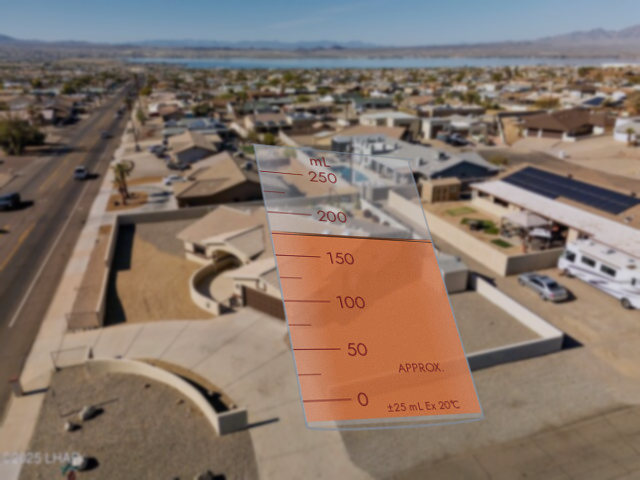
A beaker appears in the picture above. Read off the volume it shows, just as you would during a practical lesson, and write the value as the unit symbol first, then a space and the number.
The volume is mL 175
